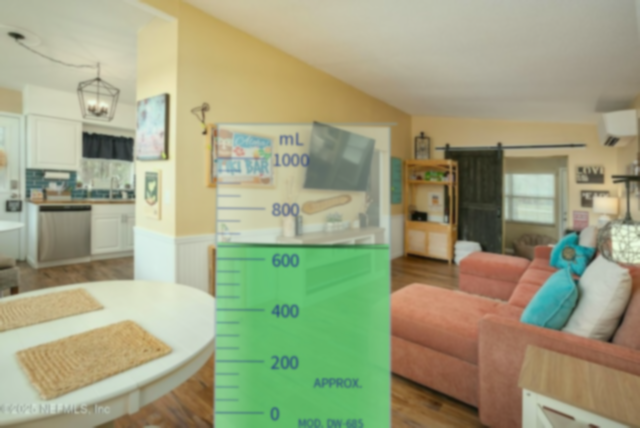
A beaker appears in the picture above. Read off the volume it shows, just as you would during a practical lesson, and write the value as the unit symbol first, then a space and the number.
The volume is mL 650
